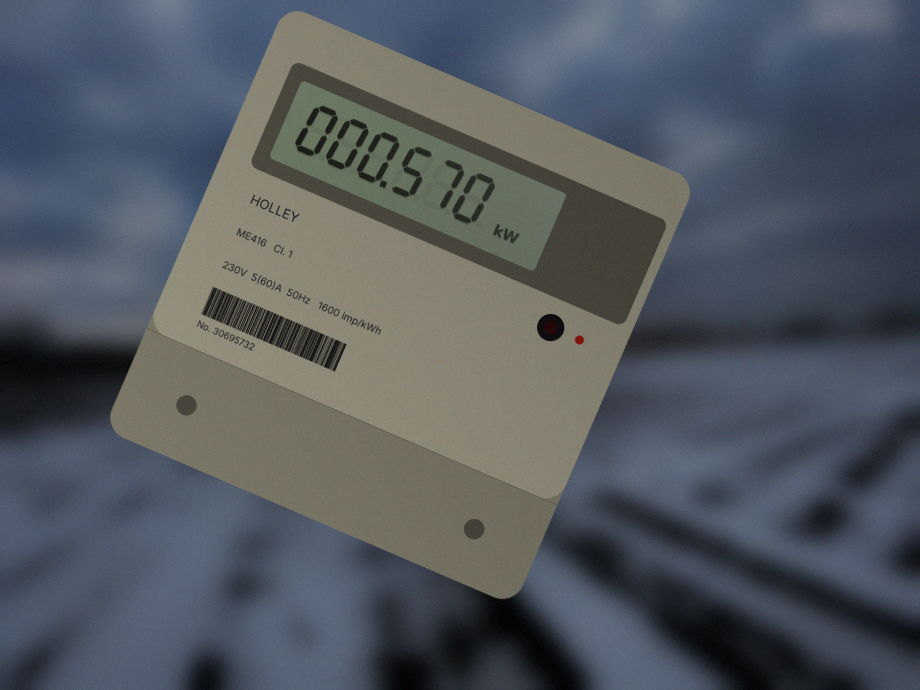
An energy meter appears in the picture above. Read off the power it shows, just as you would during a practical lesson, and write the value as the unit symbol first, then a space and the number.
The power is kW 0.570
